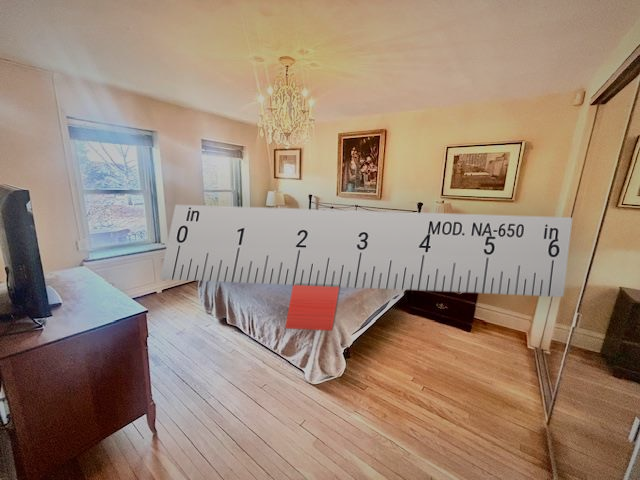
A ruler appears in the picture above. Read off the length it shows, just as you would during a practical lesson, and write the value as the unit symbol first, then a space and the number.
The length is in 0.75
